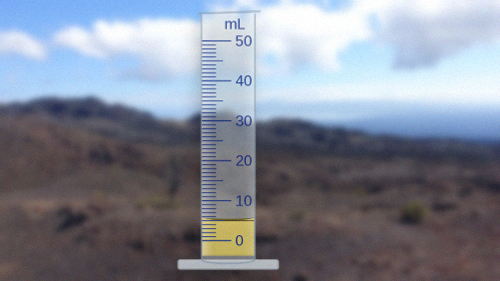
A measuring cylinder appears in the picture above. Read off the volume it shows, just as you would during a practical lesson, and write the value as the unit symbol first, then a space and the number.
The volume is mL 5
